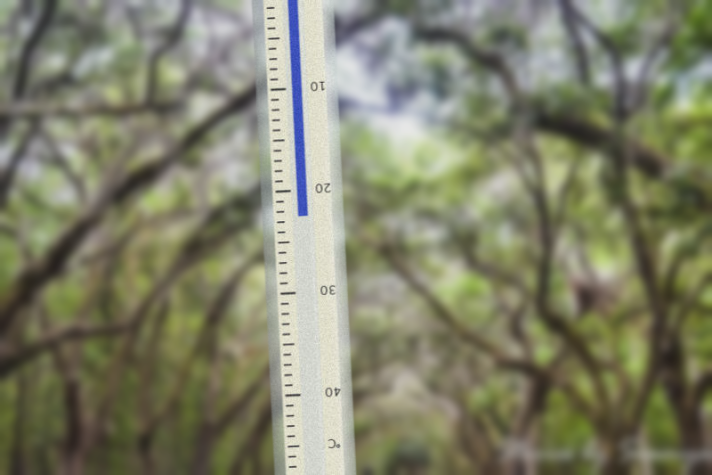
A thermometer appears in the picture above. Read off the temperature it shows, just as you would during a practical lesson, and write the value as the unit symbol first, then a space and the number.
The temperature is °C 22.5
